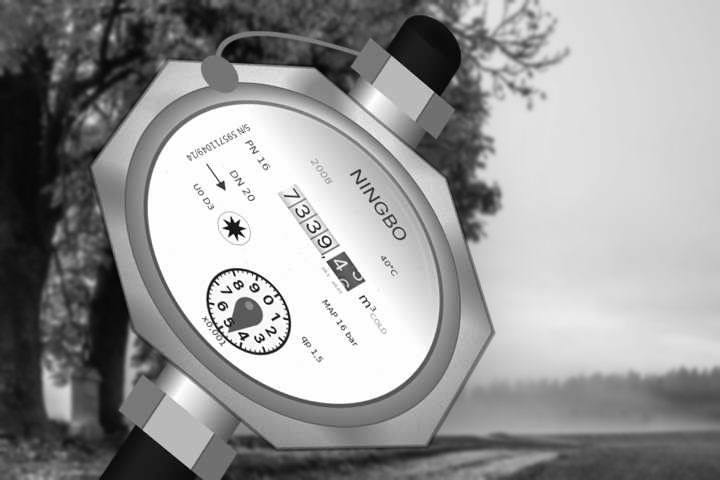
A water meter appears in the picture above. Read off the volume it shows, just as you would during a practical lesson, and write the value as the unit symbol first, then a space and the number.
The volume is m³ 7339.454
